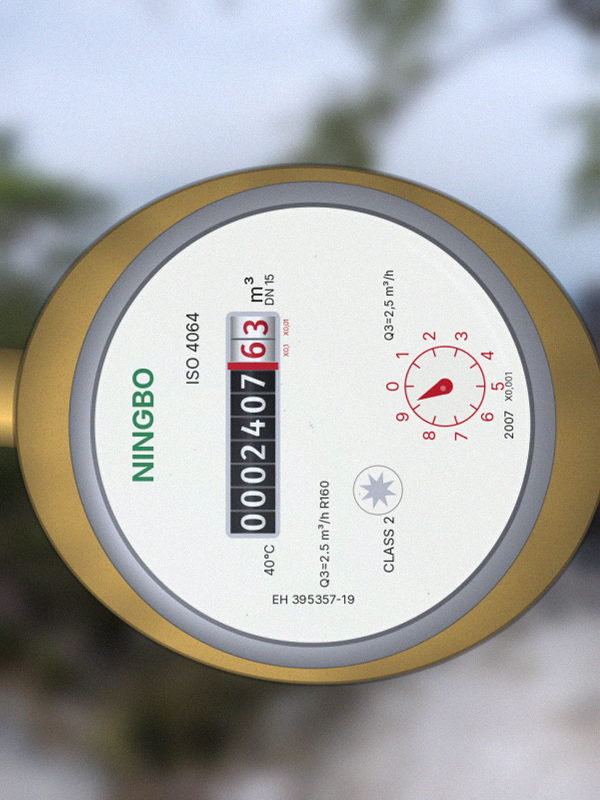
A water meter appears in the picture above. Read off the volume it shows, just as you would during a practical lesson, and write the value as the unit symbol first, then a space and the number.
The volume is m³ 2407.629
